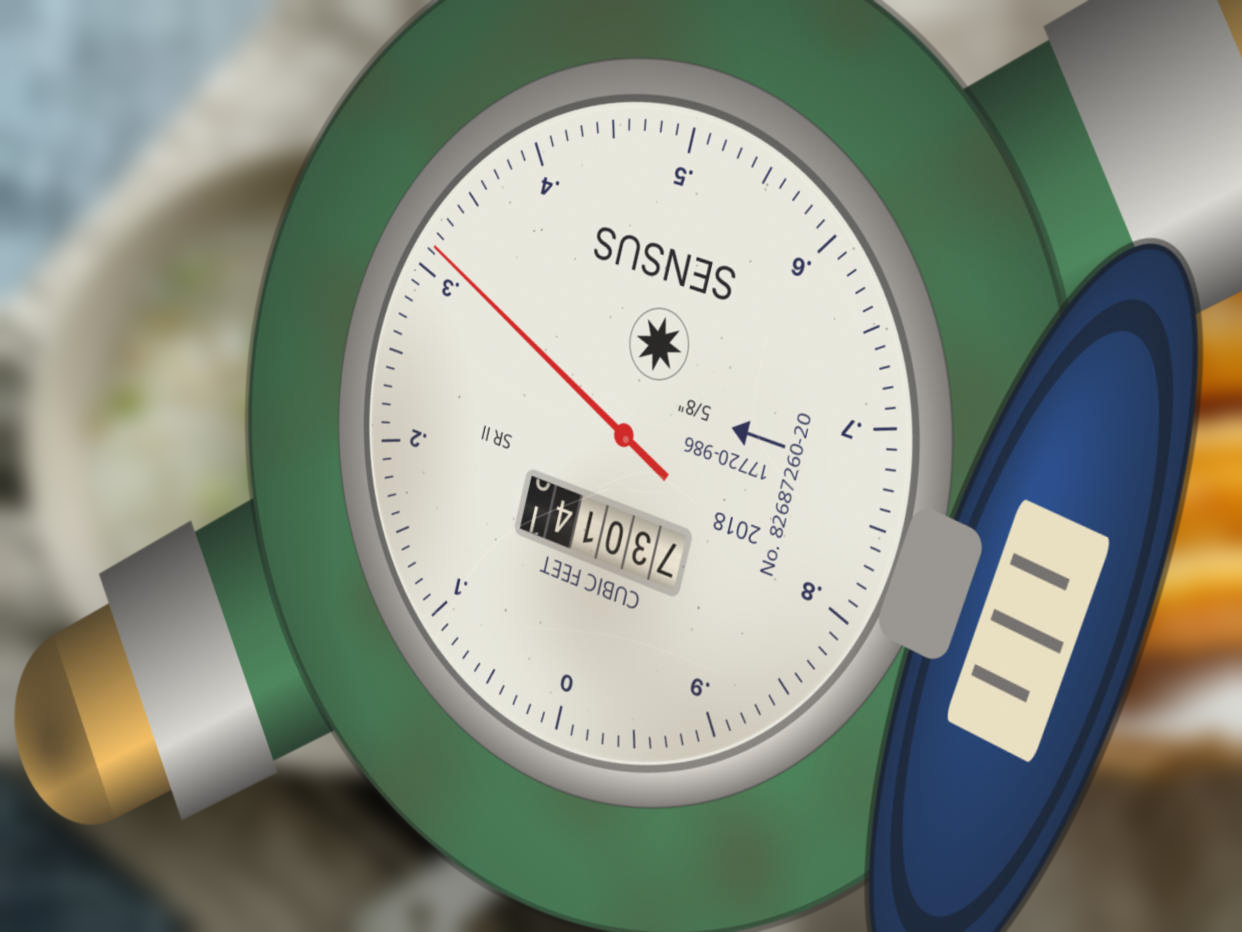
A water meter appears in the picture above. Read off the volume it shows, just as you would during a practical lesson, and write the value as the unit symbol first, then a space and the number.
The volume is ft³ 730141.31
